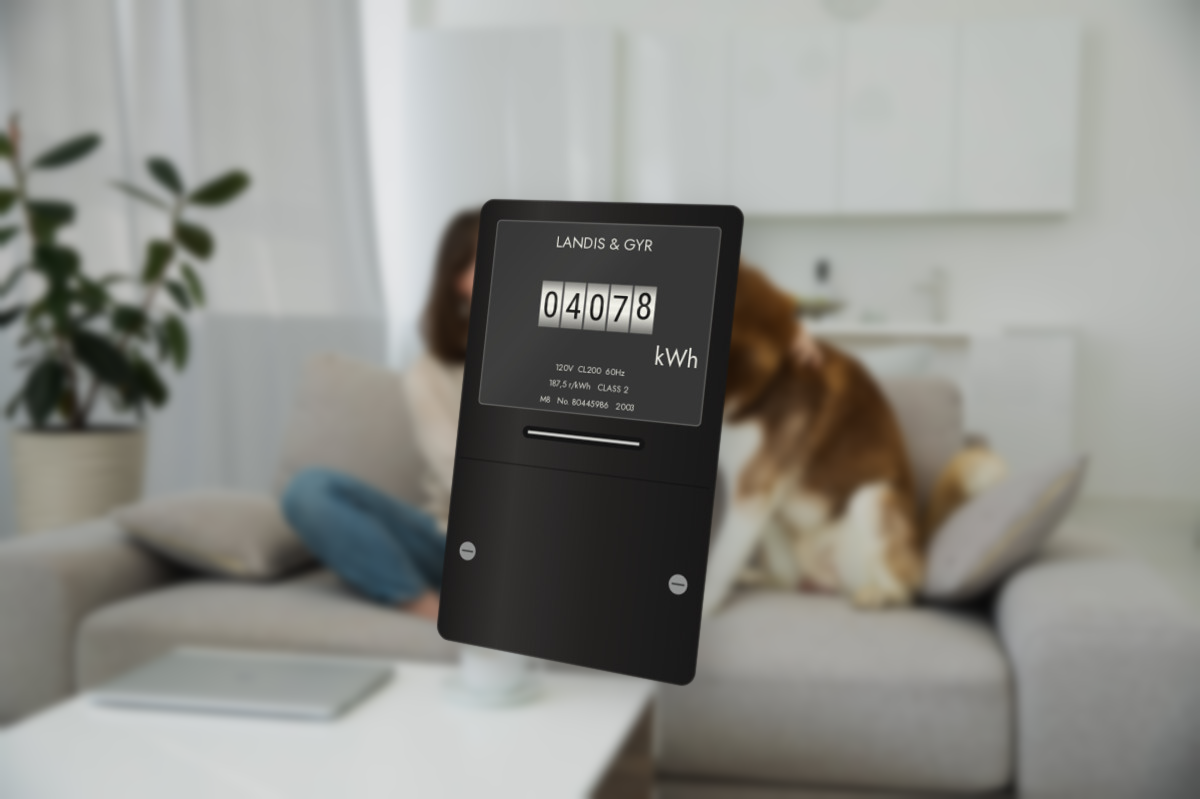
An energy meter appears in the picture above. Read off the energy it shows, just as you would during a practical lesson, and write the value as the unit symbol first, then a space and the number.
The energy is kWh 4078
